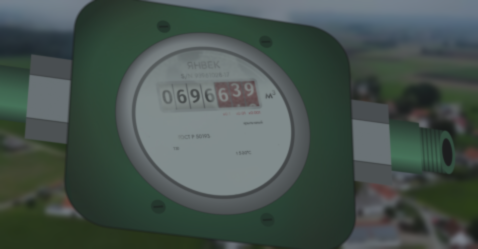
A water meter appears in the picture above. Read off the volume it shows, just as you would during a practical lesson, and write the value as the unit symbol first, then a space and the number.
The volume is m³ 696.639
